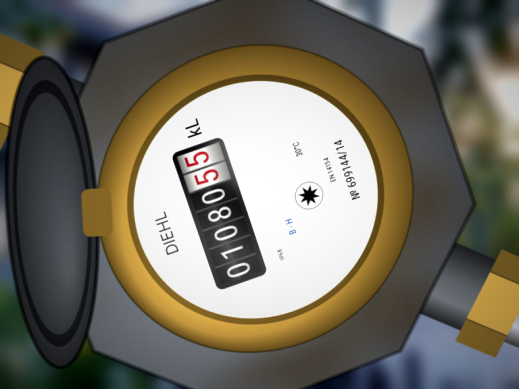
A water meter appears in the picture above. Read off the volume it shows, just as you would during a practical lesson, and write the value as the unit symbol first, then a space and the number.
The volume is kL 1080.55
